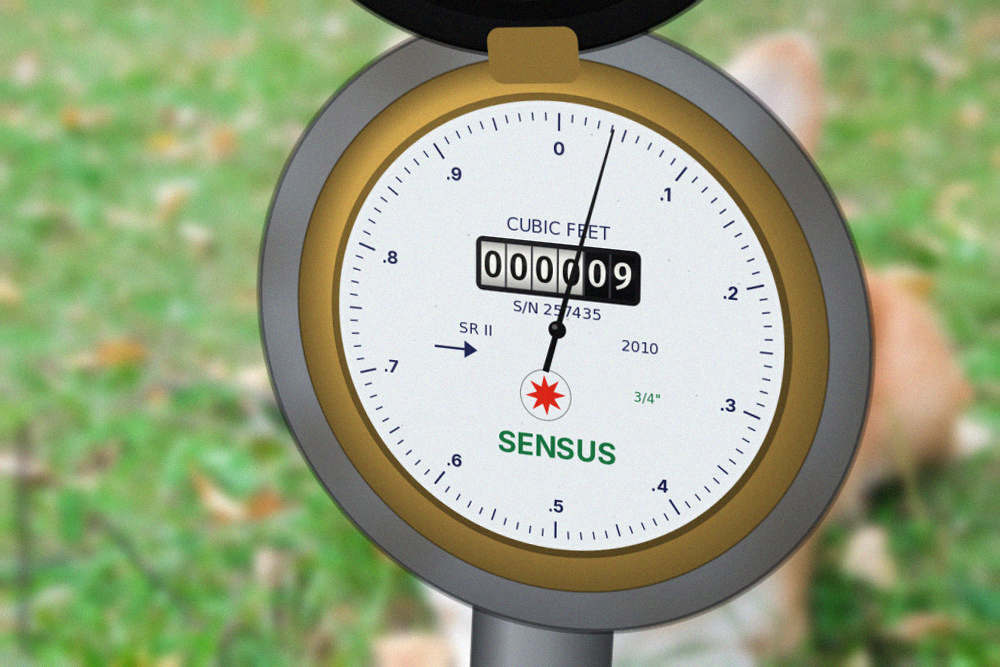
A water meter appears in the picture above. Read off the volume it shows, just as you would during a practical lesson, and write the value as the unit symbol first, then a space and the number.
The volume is ft³ 9.04
